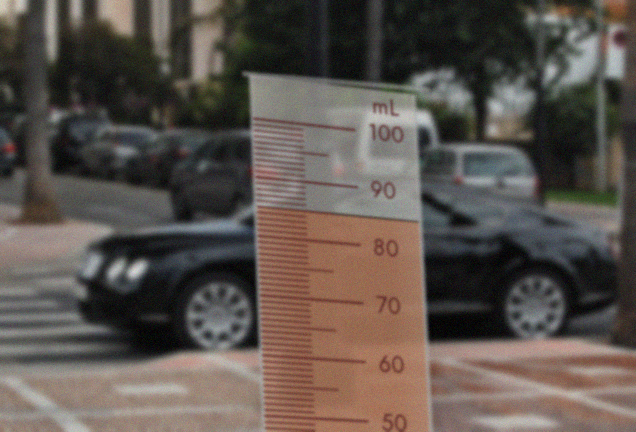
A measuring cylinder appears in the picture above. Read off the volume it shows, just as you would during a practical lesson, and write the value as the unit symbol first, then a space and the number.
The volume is mL 85
